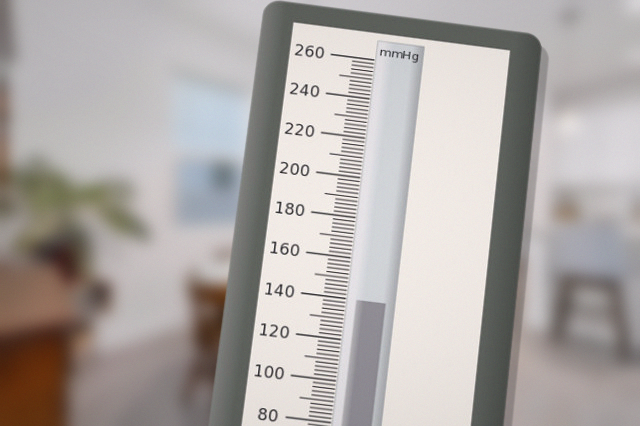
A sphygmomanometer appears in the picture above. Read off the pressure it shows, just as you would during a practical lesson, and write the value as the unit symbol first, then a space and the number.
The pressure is mmHg 140
